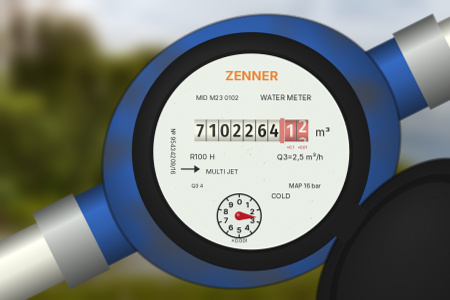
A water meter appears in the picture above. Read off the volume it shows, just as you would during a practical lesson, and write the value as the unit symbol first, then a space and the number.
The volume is m³ 7102264.122
